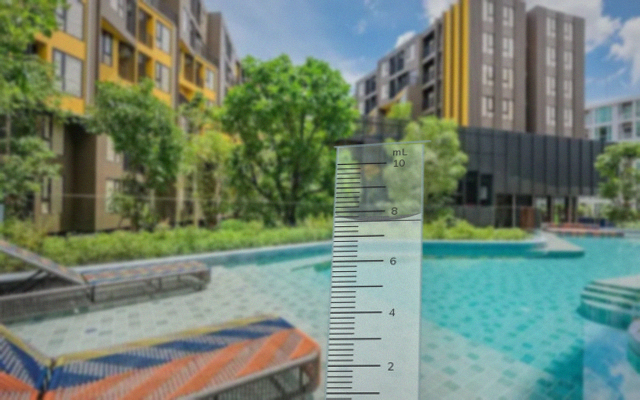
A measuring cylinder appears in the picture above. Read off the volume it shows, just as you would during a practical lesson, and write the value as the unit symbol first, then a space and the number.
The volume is mL 7.6
